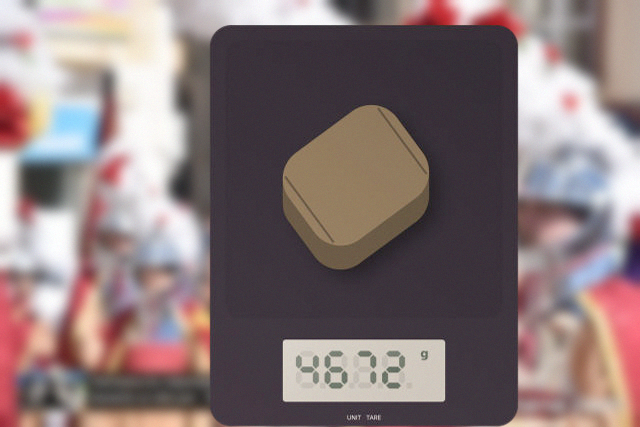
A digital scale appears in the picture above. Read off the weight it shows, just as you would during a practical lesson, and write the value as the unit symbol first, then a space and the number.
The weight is g 4672
